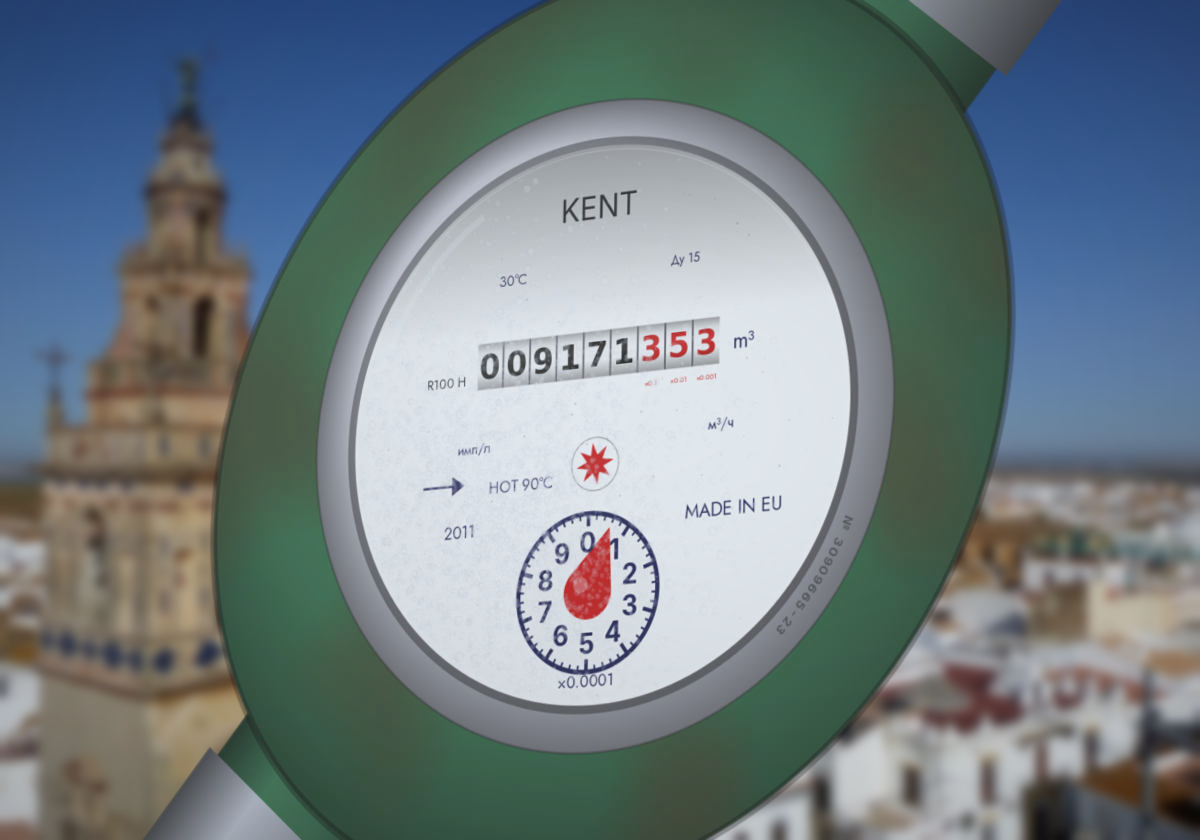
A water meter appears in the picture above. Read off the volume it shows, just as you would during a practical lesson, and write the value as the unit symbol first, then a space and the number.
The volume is m³ 9171.3530
